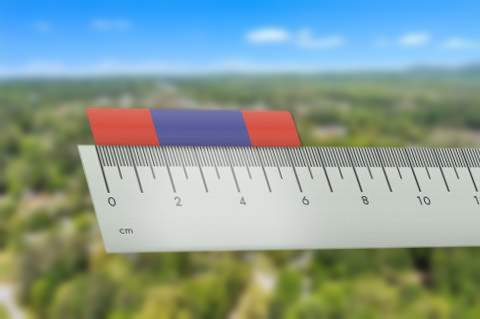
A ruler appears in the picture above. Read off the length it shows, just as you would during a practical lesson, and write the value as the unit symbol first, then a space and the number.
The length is cm 6.5
